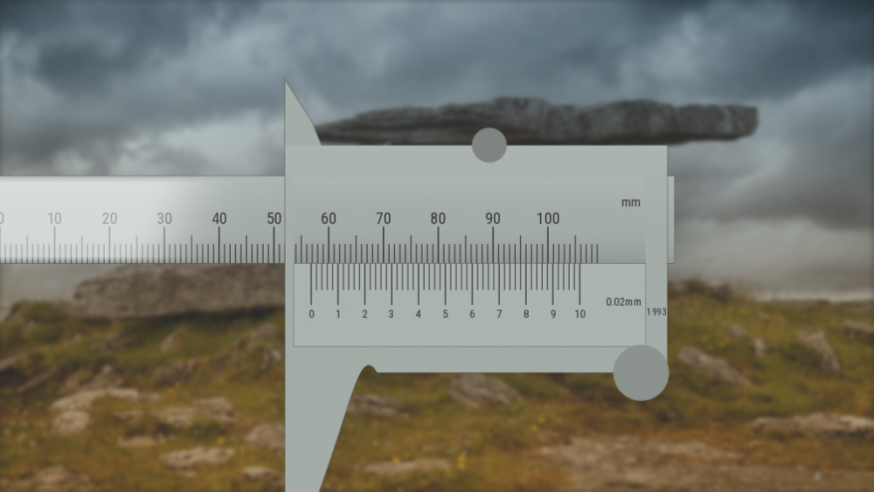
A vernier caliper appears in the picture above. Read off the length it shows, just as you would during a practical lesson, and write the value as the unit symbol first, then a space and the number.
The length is mm 56.8
